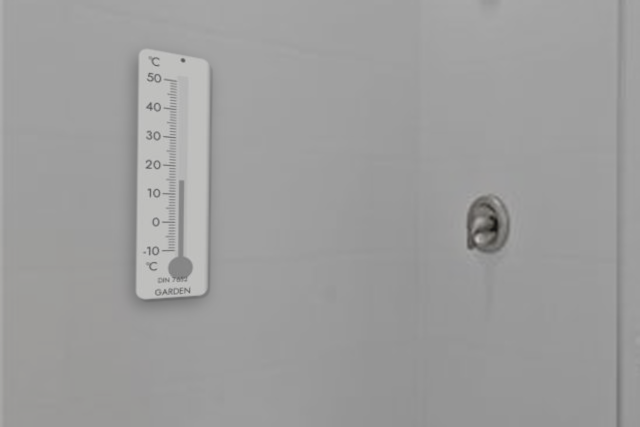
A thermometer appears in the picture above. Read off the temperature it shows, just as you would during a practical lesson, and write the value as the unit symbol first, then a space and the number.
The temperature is °C 15
